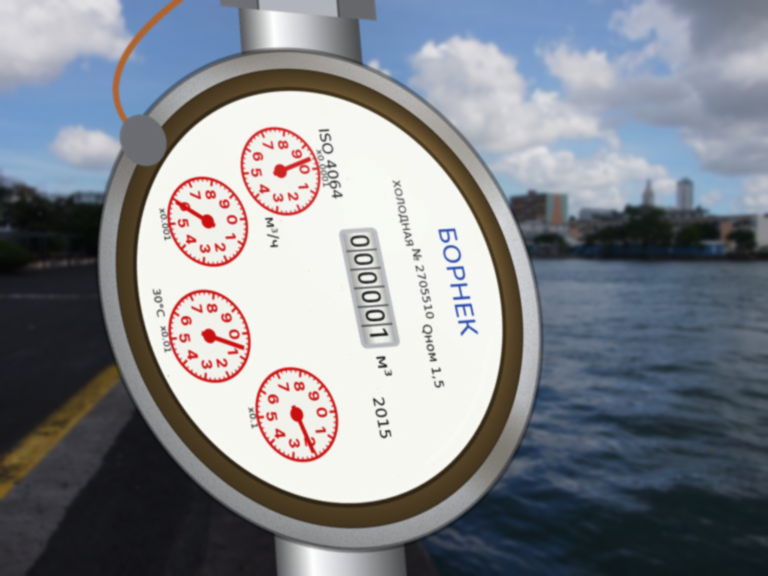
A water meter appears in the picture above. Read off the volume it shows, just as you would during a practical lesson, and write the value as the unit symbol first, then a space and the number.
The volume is m³ 1.2059
